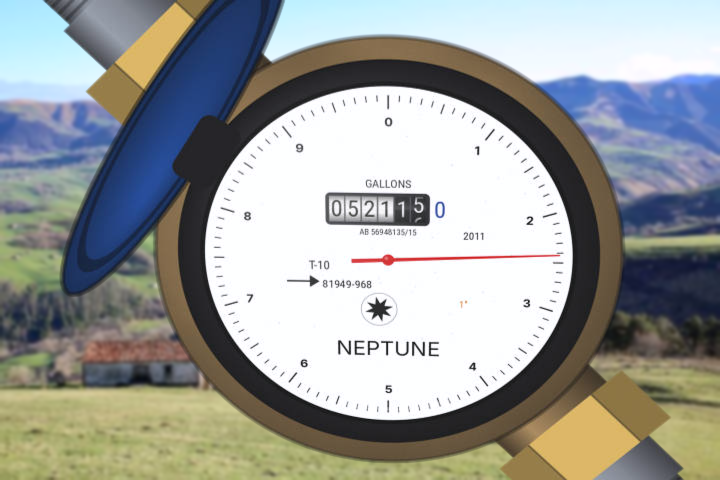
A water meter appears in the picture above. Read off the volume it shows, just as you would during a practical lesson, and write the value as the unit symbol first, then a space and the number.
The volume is gal 521152.4
